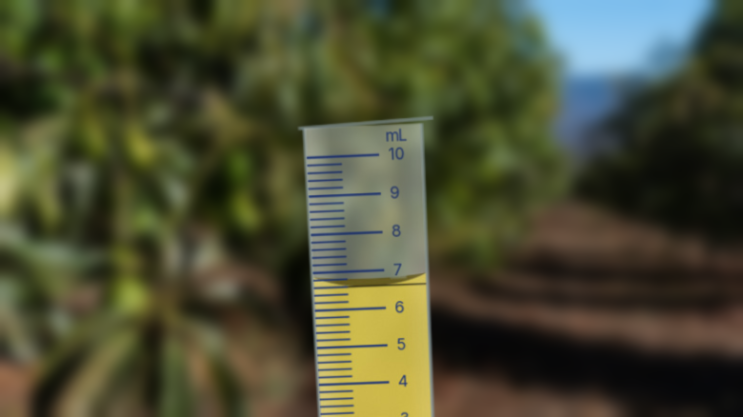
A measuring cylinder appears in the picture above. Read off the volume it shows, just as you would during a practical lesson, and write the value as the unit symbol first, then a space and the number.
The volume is mL 6.6
